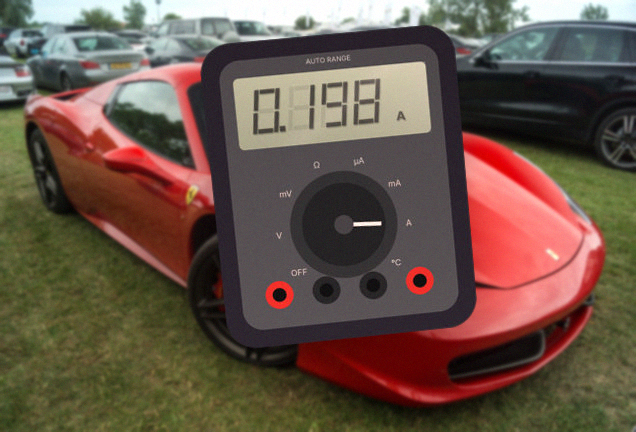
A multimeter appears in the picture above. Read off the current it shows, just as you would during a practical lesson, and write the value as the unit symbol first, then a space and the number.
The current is A 0.198
